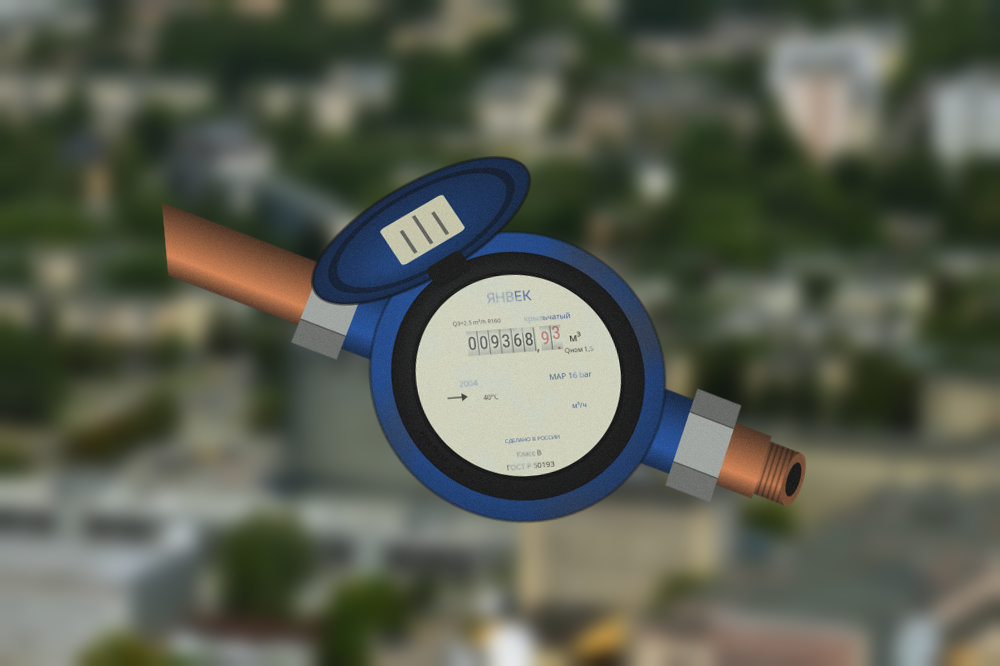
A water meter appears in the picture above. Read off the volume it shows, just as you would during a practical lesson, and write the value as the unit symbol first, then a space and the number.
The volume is m³ 9368.93
